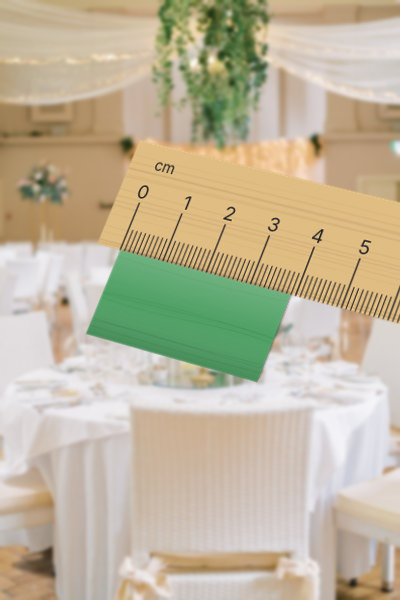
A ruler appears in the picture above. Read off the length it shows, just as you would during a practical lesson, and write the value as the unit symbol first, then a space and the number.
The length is cm 3.9
